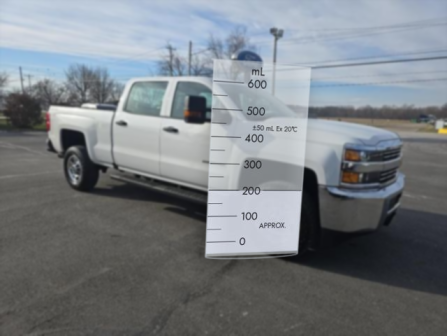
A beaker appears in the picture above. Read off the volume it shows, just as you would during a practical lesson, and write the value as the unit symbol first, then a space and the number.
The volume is mL 200
